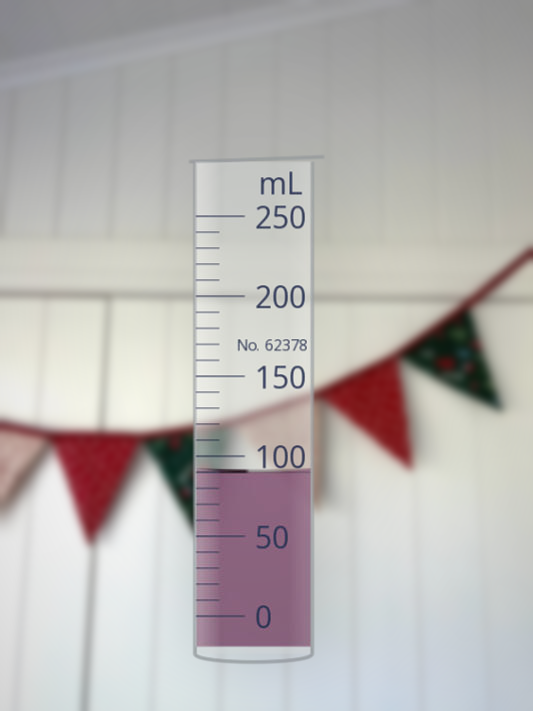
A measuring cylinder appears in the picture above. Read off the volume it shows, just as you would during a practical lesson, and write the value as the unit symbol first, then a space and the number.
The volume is mL 90
